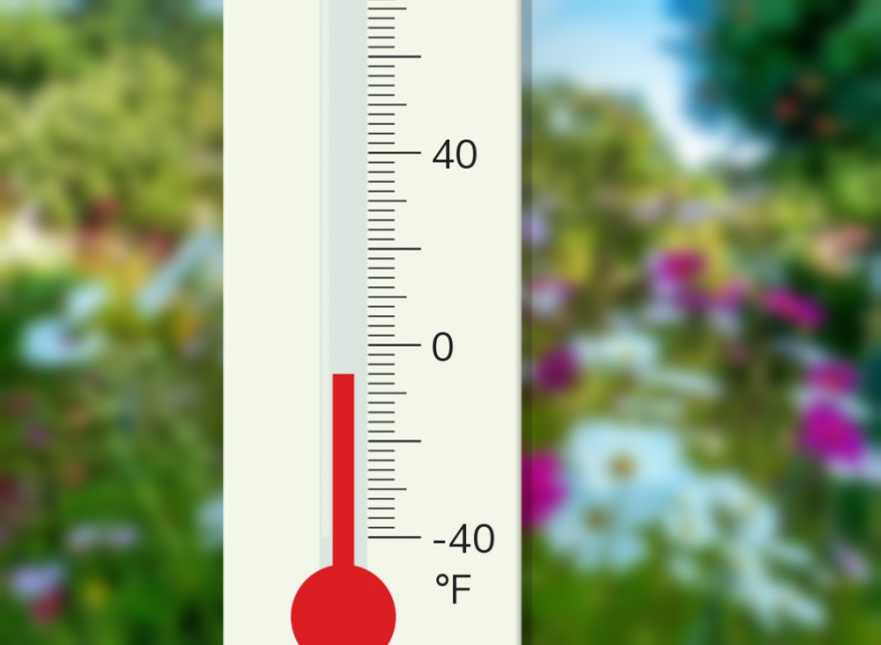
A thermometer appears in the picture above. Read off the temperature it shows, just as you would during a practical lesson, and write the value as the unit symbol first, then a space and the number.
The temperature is °F -6
